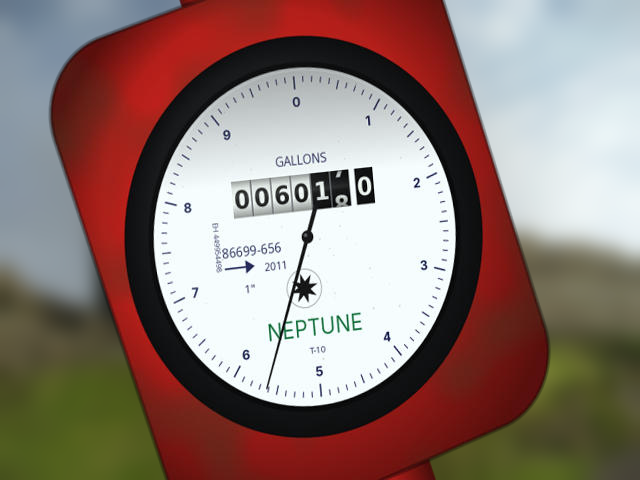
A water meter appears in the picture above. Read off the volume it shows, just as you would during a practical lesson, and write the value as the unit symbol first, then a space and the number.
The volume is gal 60175.6
